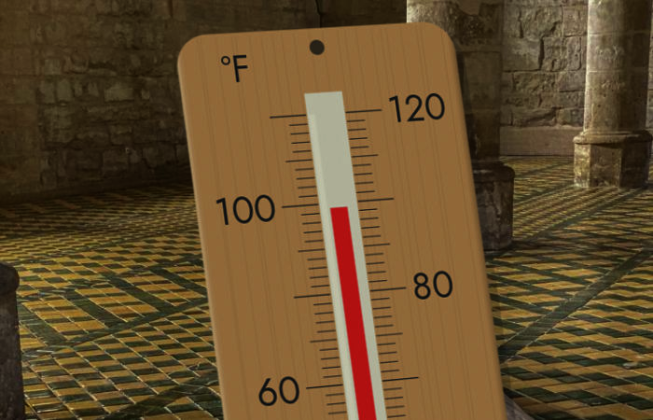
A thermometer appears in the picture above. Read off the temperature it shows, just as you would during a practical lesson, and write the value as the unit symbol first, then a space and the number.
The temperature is °F 99
